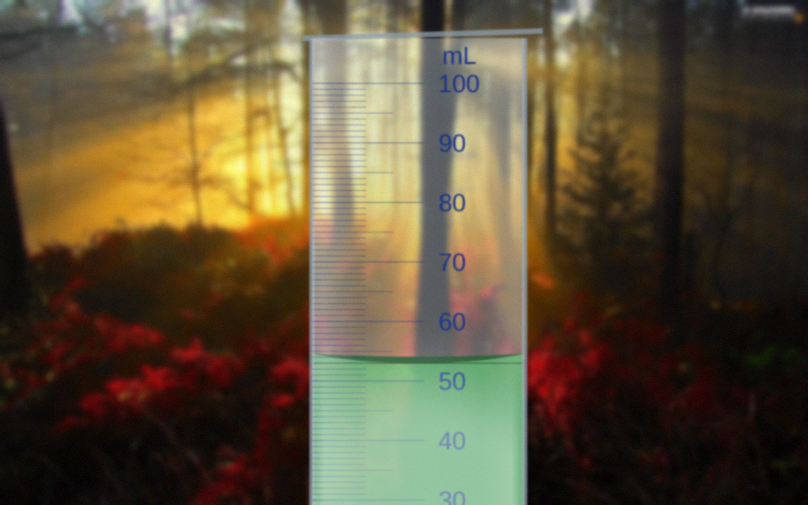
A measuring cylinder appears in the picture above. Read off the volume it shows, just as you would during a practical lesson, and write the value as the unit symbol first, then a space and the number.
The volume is mL 53
